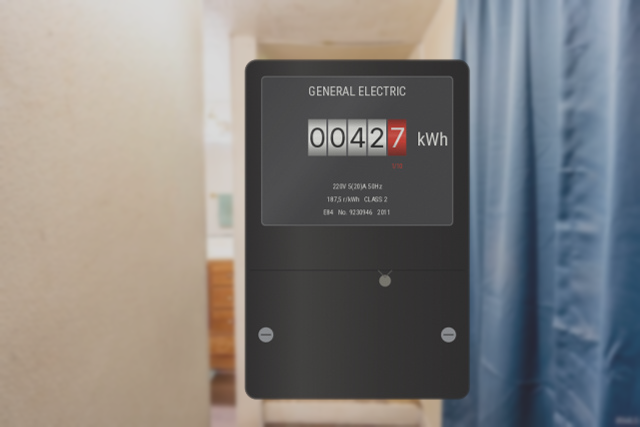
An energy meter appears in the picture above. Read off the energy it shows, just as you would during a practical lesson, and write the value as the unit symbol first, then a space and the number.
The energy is kWh 42.7
